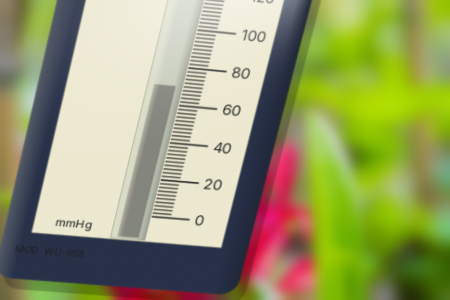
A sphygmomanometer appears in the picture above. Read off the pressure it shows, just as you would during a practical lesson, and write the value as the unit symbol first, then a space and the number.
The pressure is mmHg 70
